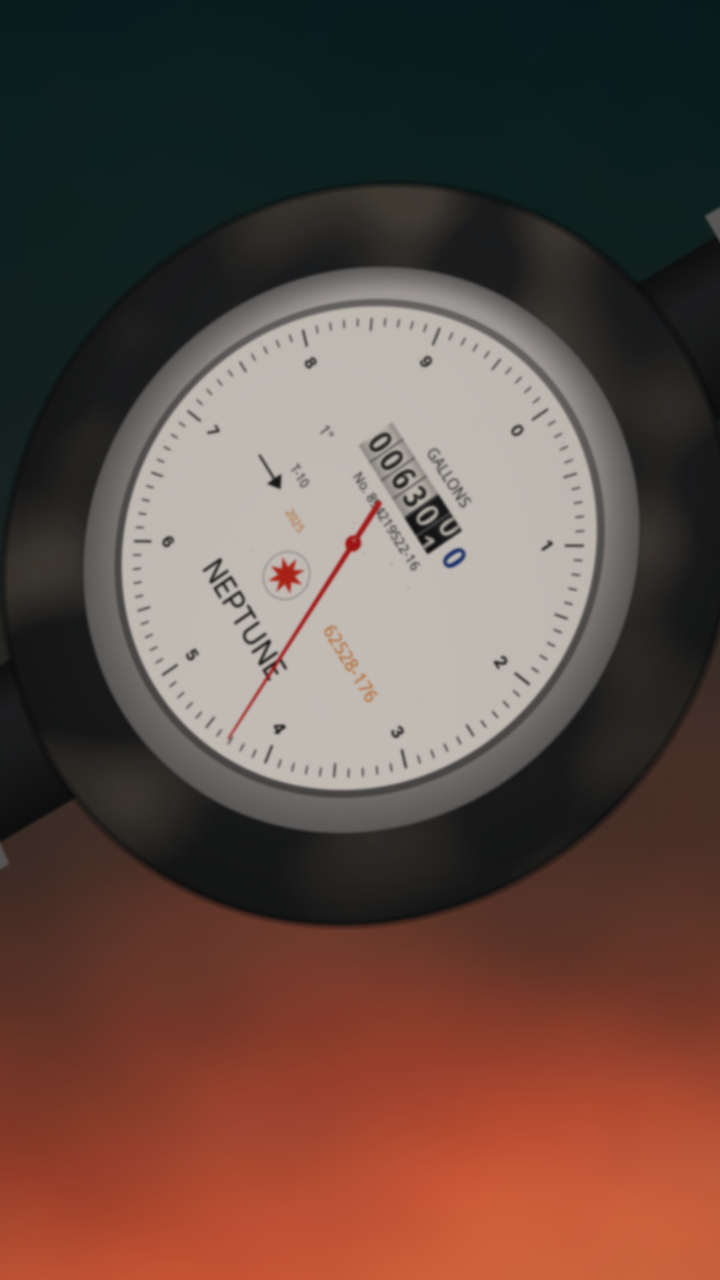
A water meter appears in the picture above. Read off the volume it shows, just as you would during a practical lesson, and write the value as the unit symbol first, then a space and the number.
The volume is gal 63004.3
